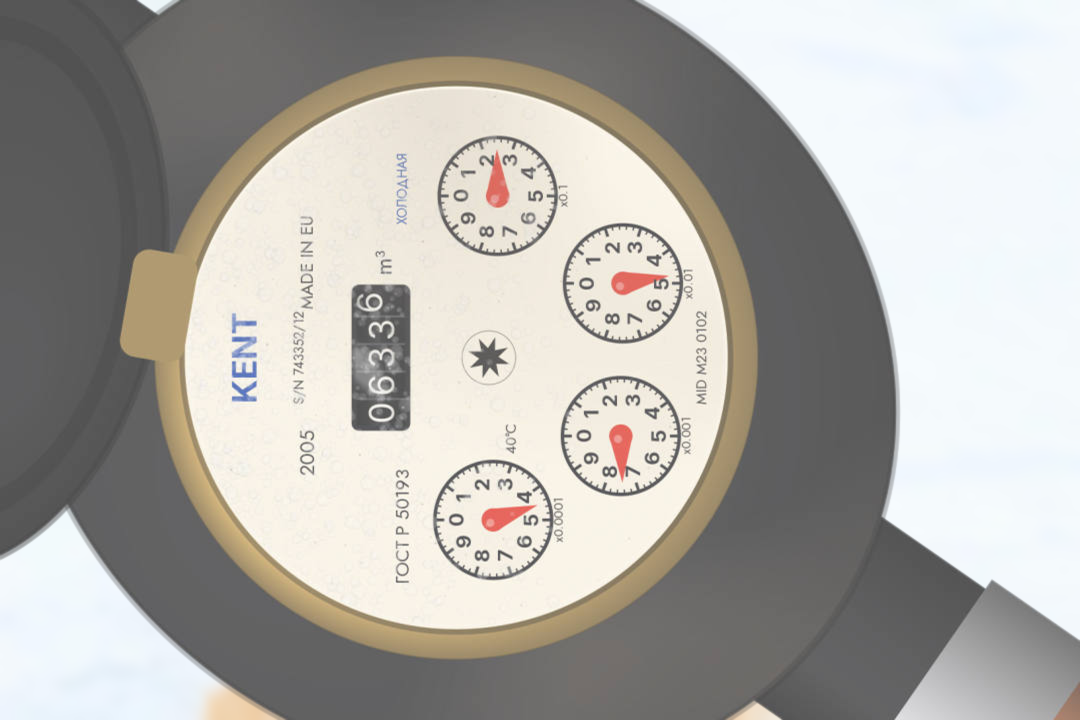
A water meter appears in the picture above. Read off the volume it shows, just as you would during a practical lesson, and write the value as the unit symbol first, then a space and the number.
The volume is m³ 6336.2474
